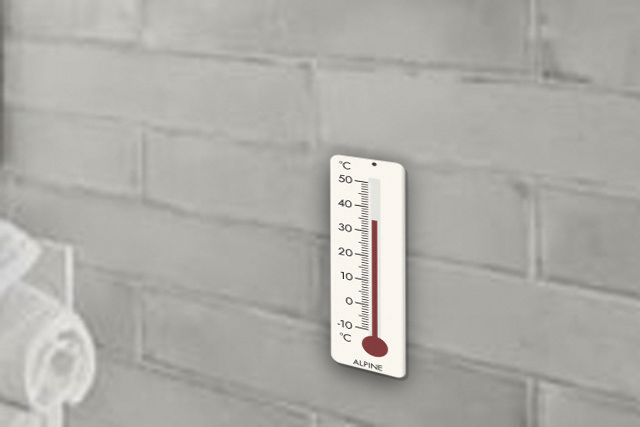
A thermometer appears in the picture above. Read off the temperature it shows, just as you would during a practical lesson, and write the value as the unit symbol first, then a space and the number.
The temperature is °C 35
